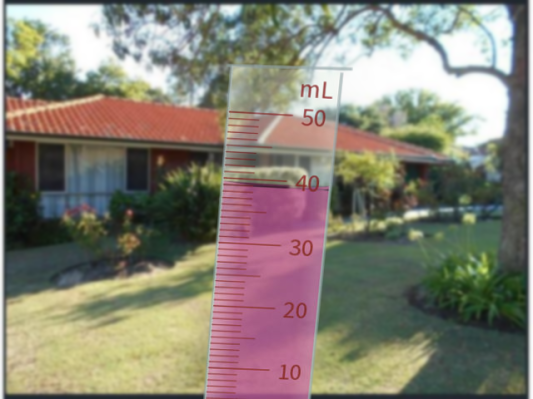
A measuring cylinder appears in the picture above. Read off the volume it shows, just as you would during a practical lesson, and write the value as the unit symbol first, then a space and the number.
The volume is mL 39
